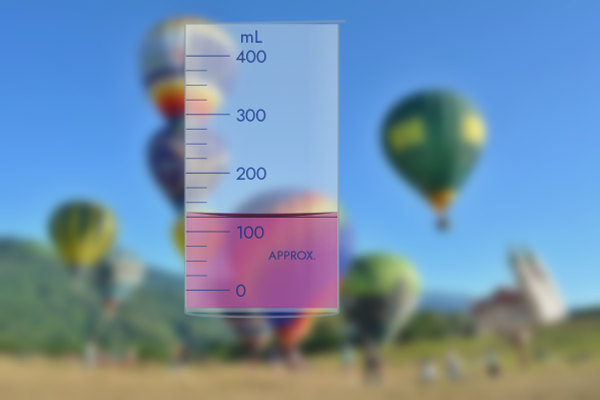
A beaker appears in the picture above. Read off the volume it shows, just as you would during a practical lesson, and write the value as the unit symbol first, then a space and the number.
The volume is mL 125
